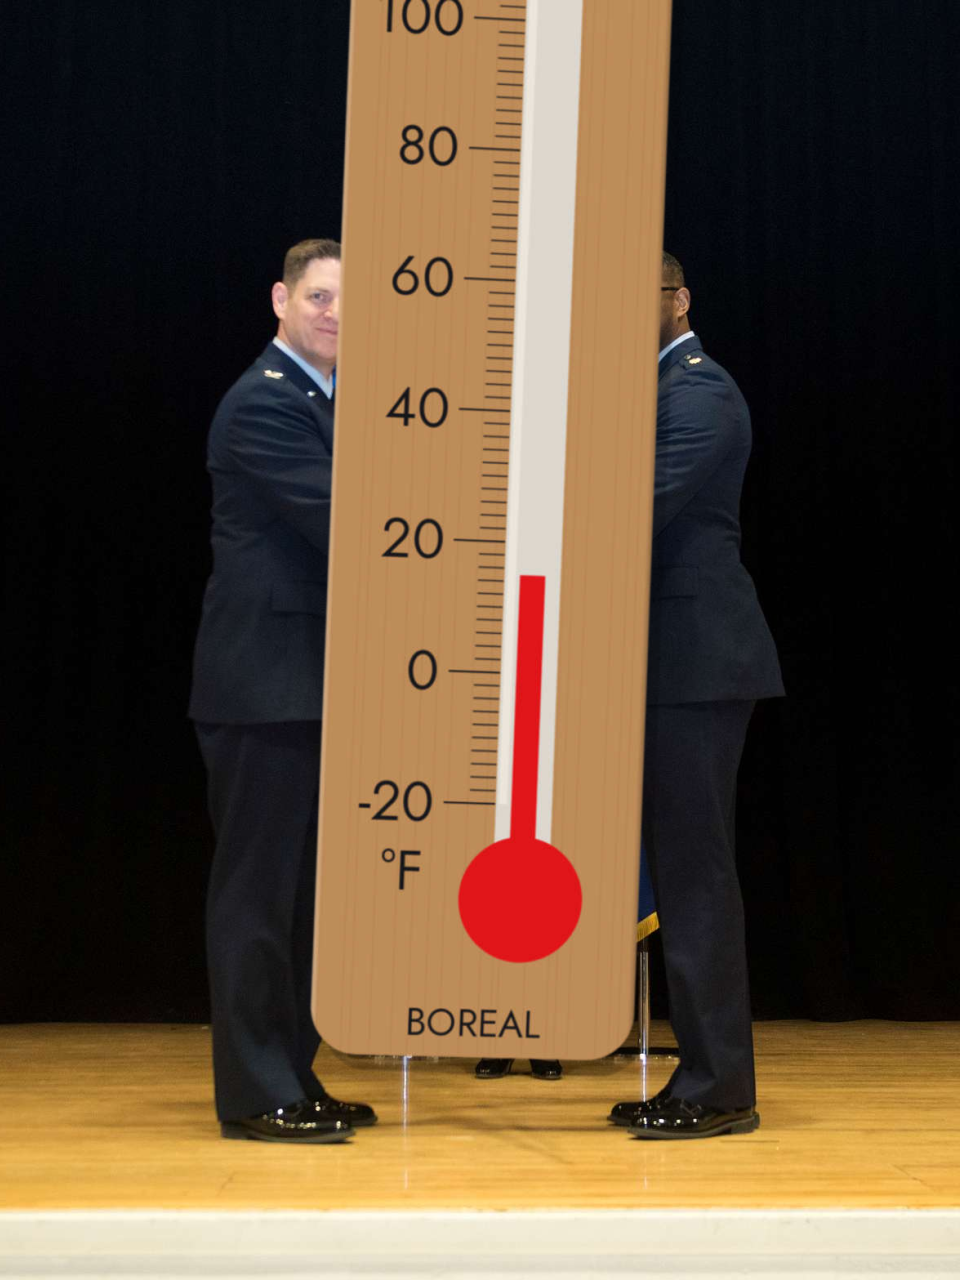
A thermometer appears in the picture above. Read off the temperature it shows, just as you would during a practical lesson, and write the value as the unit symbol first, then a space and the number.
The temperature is °F 15
